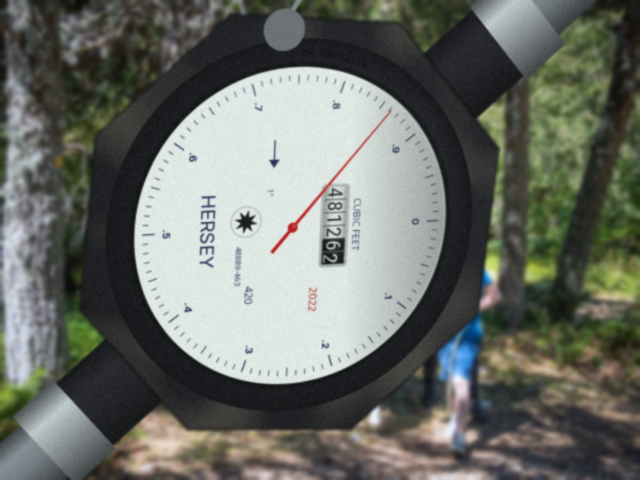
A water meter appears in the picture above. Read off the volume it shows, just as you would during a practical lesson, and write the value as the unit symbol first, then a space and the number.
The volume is ft³ 481261.86
